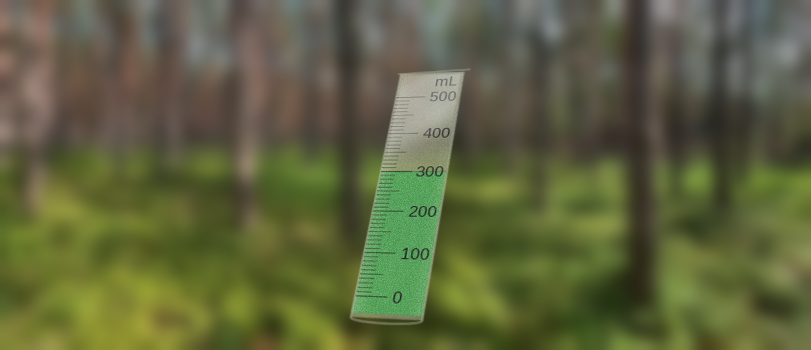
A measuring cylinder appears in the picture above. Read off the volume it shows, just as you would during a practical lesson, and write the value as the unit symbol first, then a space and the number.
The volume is mL 300
